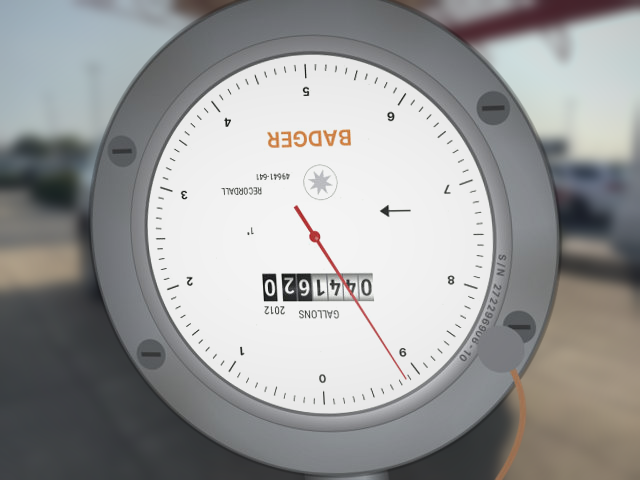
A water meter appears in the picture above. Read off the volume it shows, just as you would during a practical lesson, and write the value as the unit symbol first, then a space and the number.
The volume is gal 441619.1
